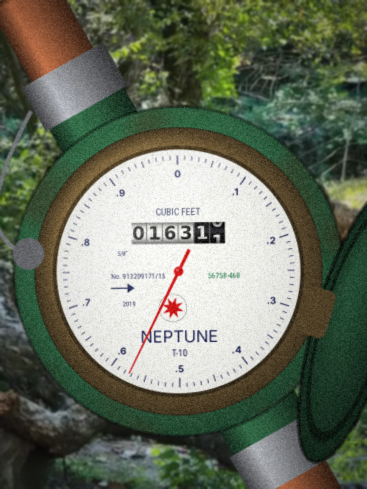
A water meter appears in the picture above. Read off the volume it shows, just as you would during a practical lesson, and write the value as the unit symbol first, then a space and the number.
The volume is ft³ 16310.57
